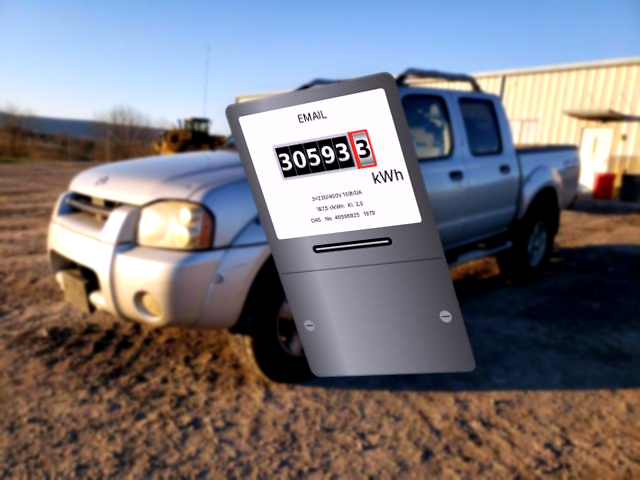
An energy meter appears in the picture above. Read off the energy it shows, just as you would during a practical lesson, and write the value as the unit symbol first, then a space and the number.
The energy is kWh 30593.3
